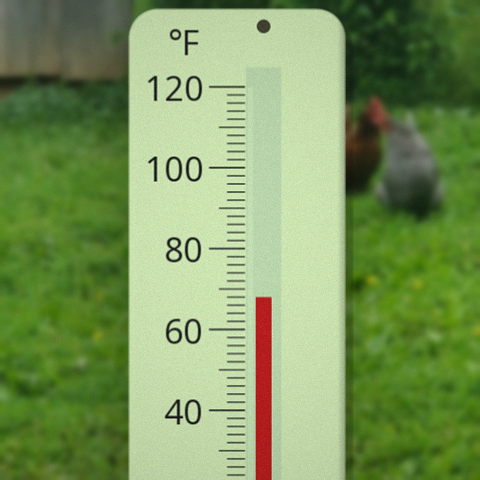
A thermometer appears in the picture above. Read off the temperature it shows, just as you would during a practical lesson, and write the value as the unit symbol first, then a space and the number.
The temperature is °F 68
